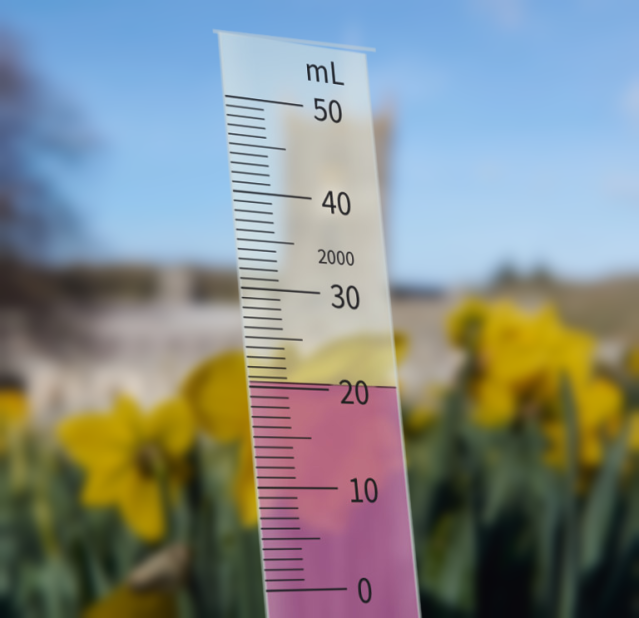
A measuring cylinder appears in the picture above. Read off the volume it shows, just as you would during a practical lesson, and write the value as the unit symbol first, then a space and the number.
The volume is mL 20.5
